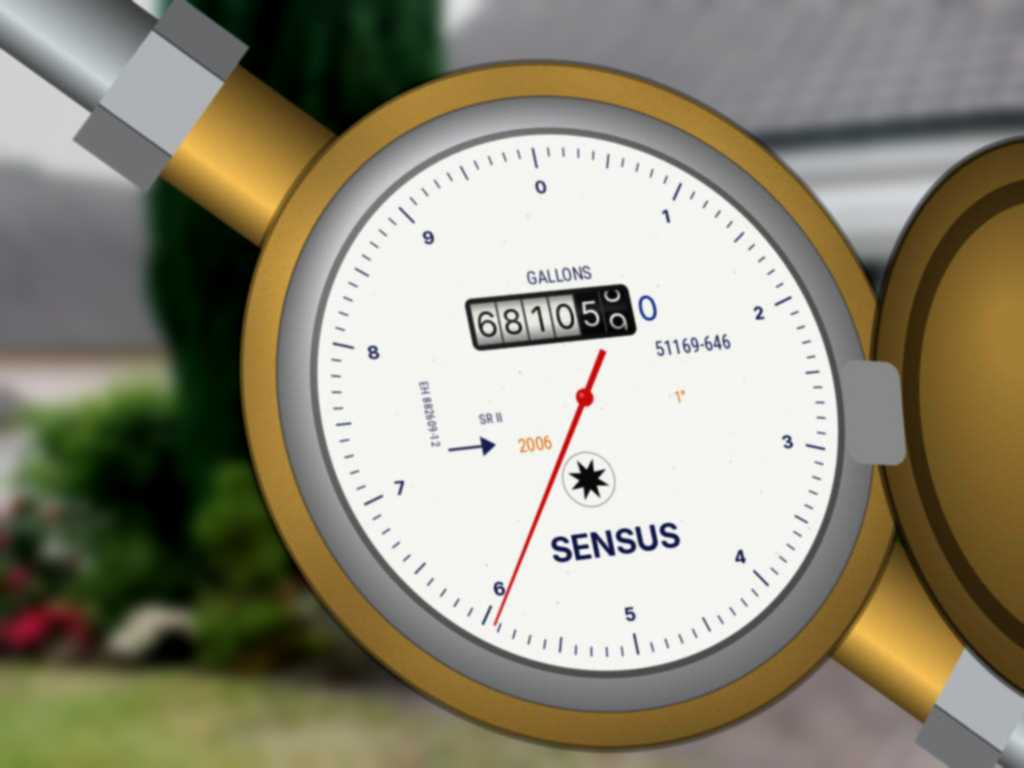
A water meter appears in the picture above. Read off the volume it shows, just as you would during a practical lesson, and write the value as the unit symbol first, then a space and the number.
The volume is gal 6810585.9
